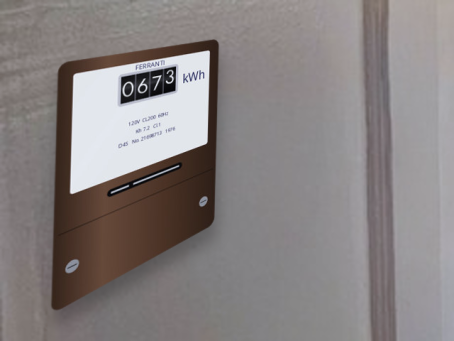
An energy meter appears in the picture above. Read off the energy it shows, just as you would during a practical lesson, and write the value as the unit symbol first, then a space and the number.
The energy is kWh 673
